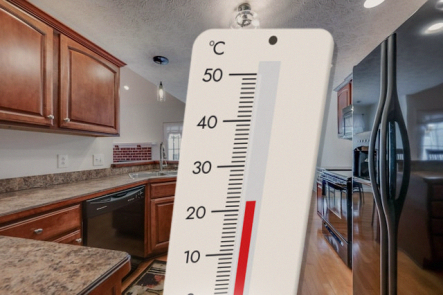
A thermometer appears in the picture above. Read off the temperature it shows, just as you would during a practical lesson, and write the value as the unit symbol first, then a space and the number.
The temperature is °C 22
